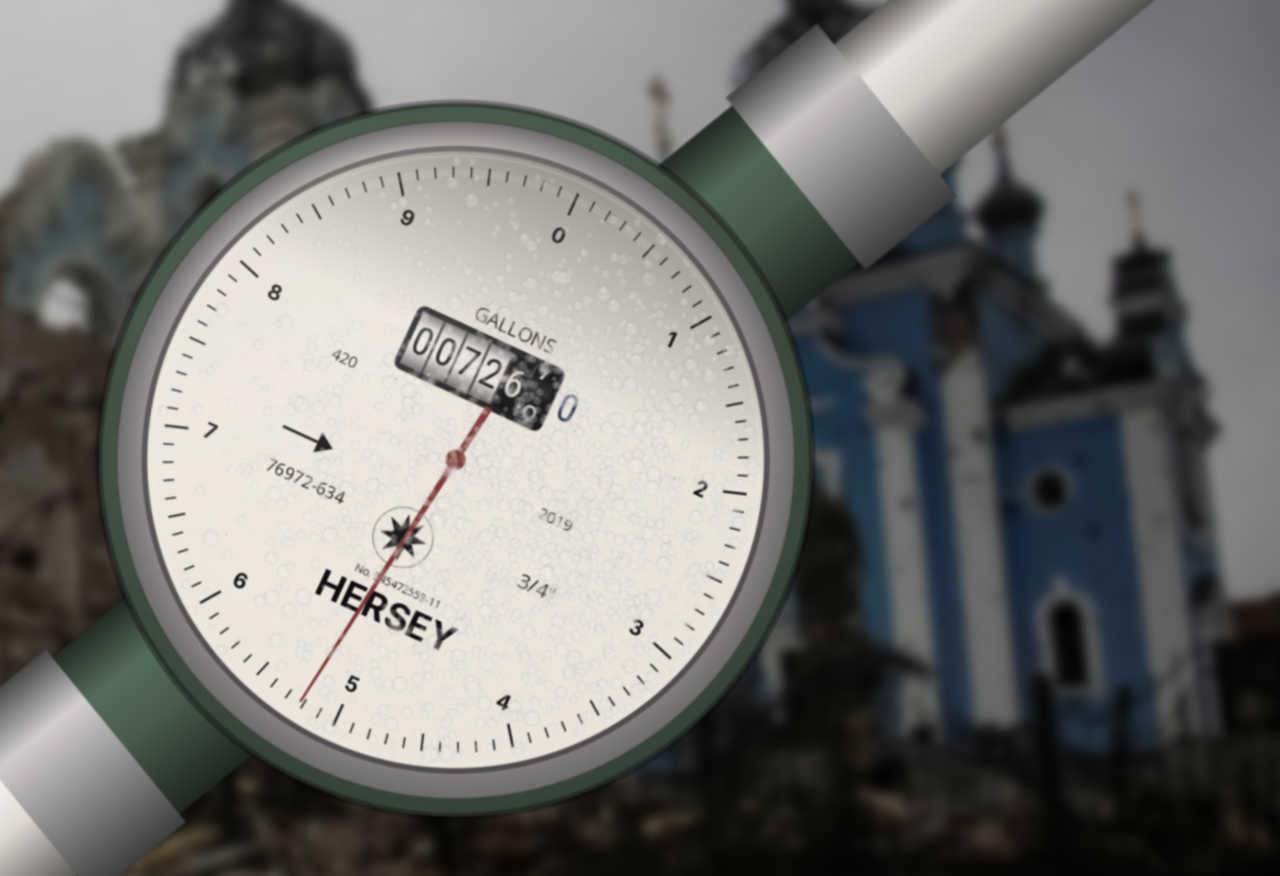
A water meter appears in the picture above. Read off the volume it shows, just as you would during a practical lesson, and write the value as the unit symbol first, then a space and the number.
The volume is gal 72675.2
